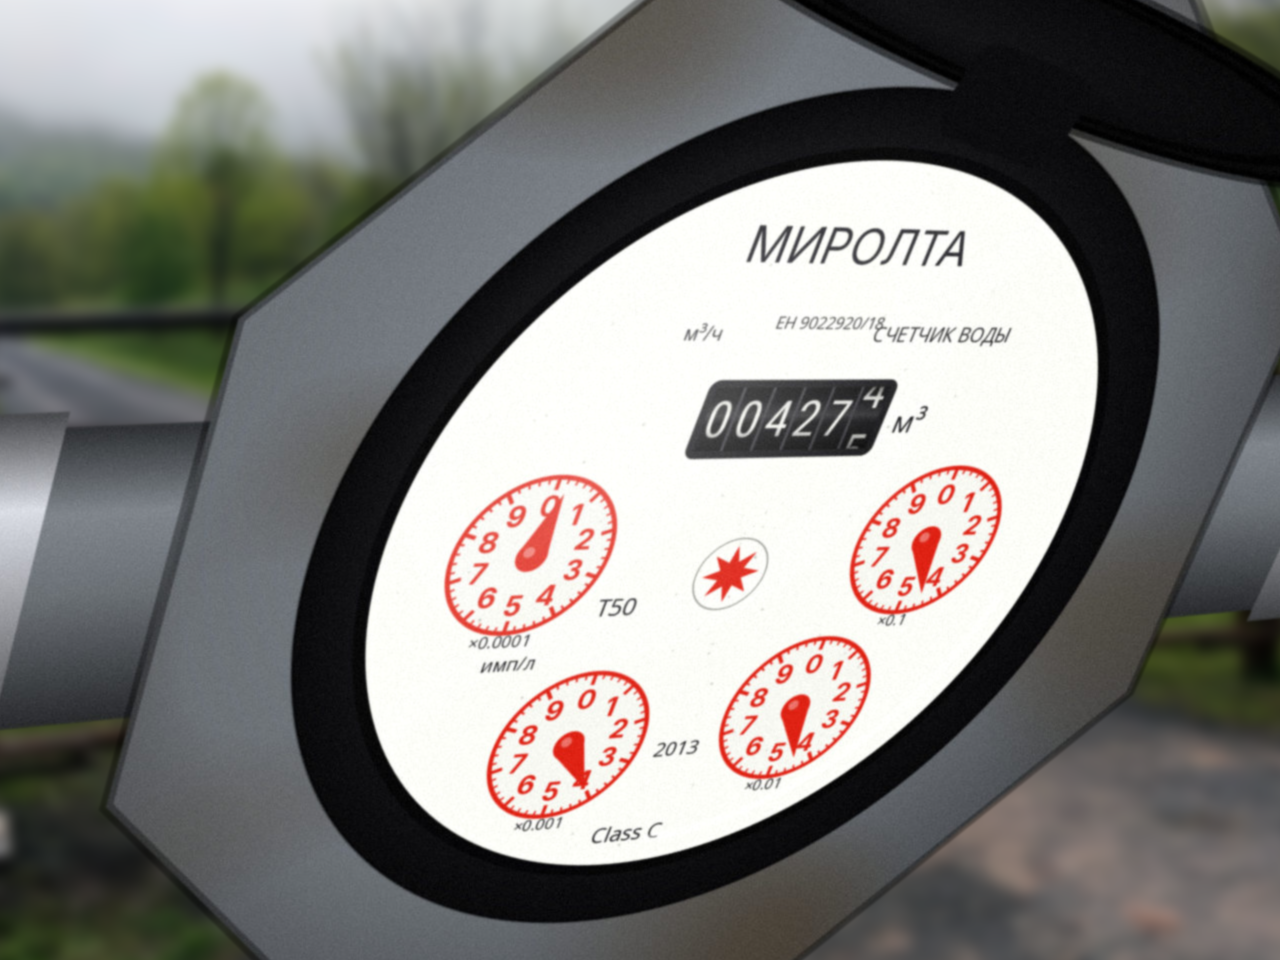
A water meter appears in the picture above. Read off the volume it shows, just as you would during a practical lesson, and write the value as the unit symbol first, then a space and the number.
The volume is m³ 4274.4440
